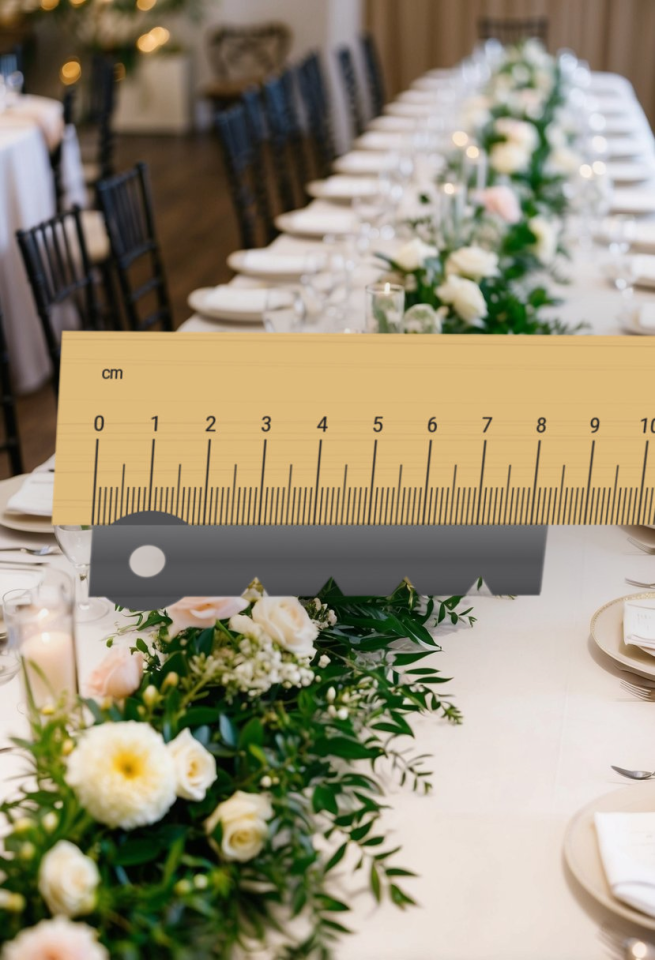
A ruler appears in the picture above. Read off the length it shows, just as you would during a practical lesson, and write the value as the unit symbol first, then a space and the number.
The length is cm 8.3
